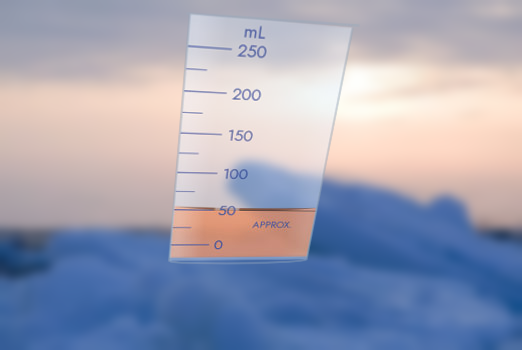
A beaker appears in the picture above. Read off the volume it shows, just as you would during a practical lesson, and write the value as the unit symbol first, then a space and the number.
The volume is mL 50
